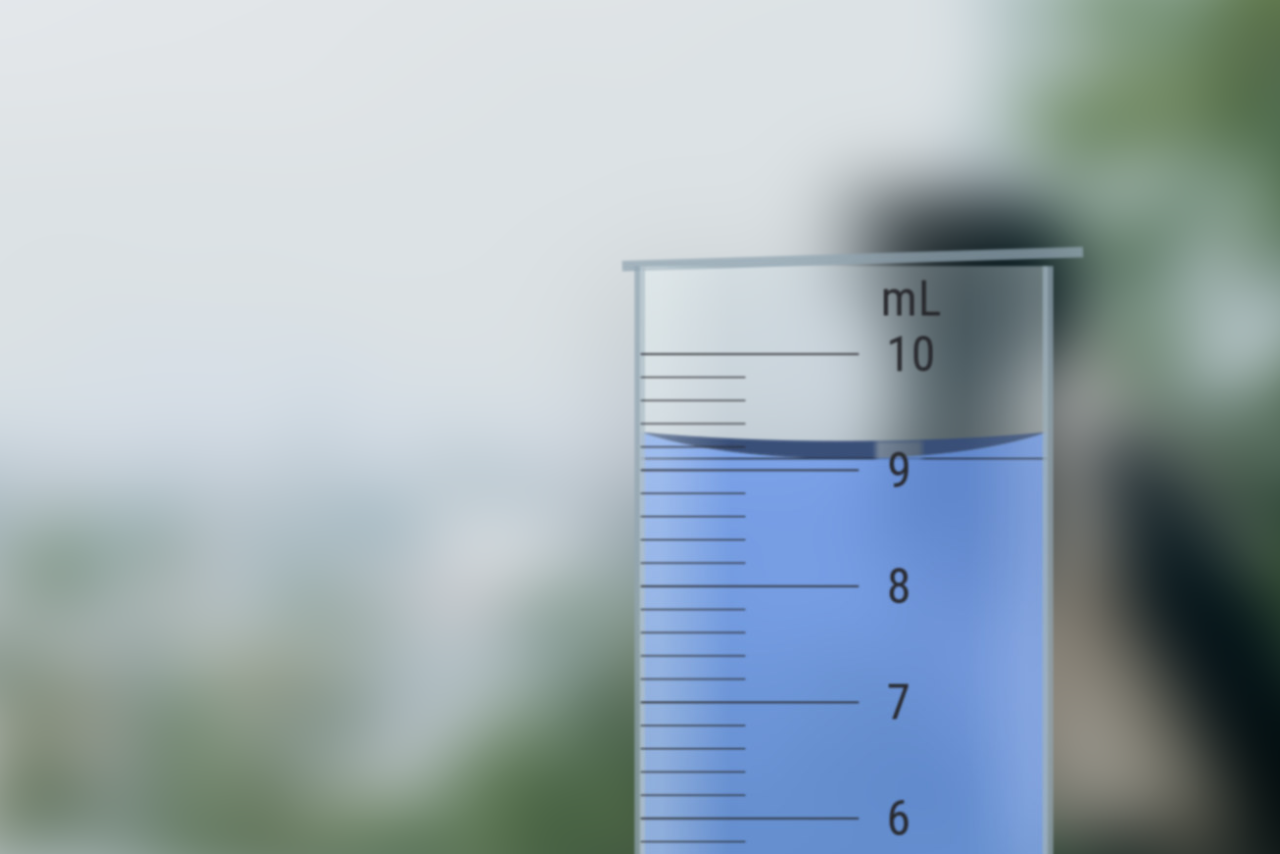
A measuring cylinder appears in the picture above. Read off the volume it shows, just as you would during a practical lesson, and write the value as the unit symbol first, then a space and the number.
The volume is mL 9.1
